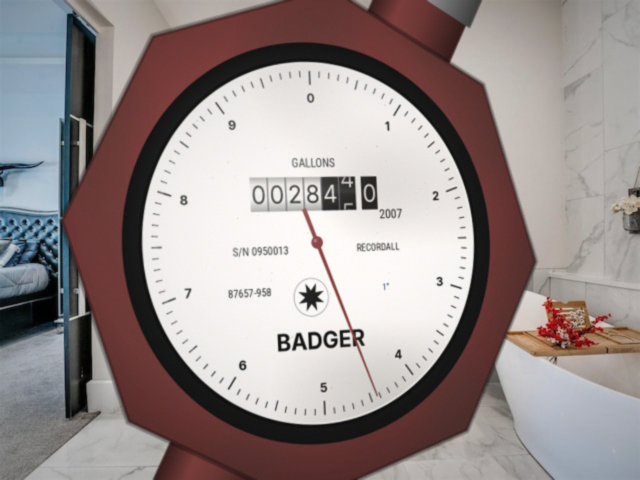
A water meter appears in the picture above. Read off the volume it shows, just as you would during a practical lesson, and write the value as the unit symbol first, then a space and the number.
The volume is gal 28444.4
